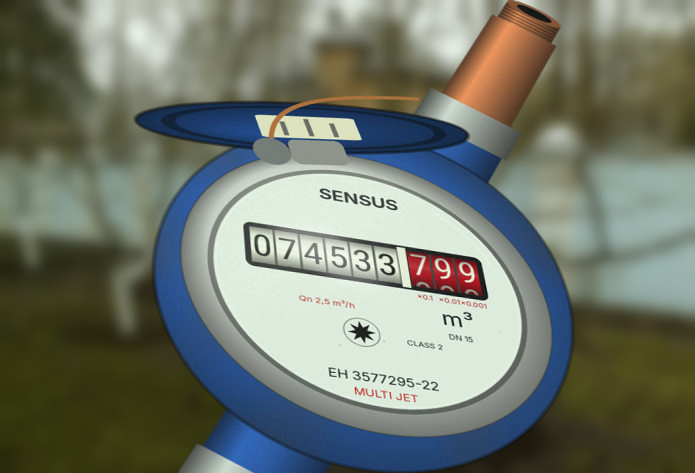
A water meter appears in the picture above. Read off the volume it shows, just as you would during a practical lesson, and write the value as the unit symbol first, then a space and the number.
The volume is m³ 74533.799
